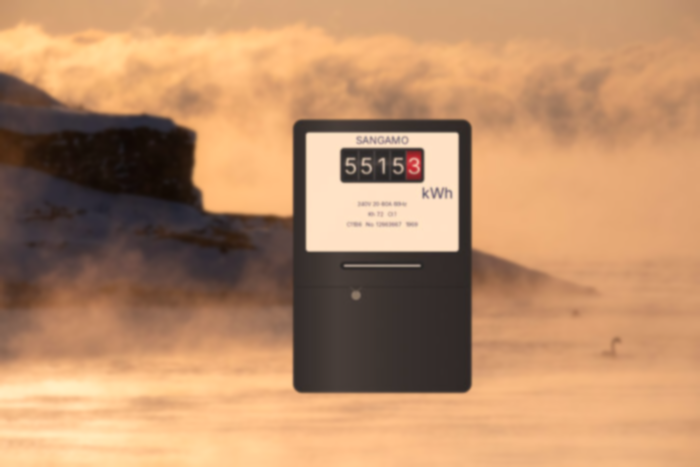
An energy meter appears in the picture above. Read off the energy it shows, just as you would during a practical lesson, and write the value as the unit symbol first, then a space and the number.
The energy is kWh 5515.3
